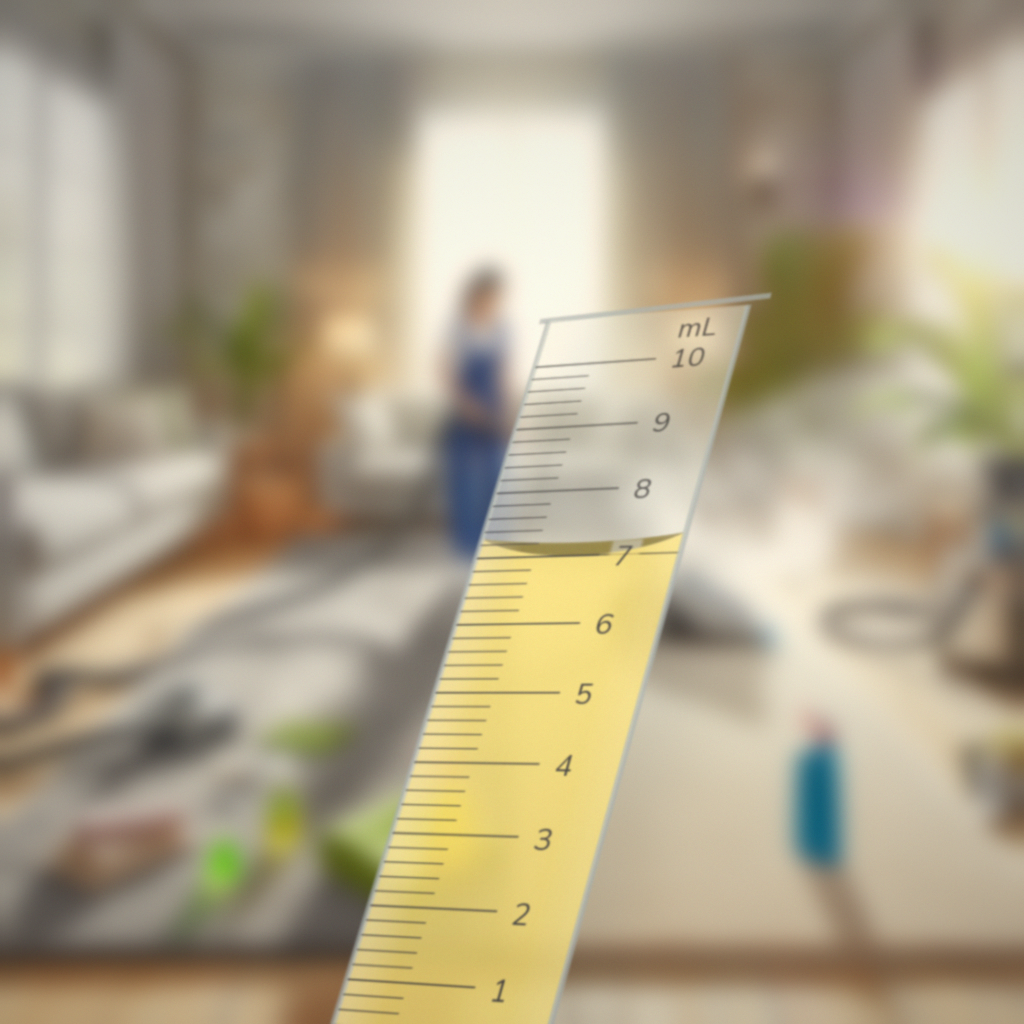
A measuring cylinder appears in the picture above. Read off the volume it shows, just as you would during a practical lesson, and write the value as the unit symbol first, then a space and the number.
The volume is mL 7
